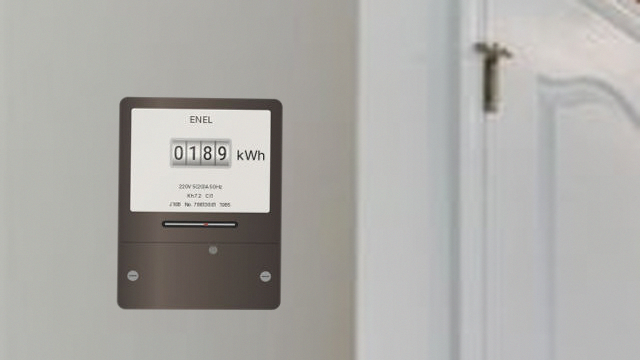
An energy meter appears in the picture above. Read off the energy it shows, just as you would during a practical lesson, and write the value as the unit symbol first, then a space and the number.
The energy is kWh 189
